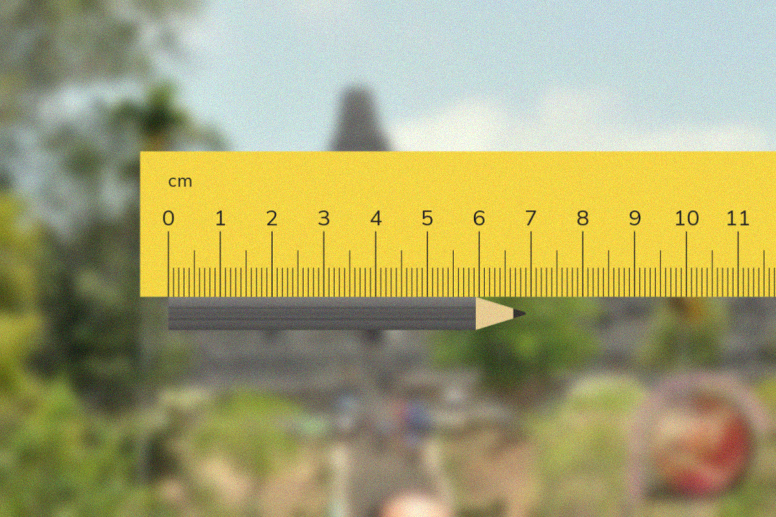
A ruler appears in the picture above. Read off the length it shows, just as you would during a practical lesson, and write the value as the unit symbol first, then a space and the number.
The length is cm 6.9
